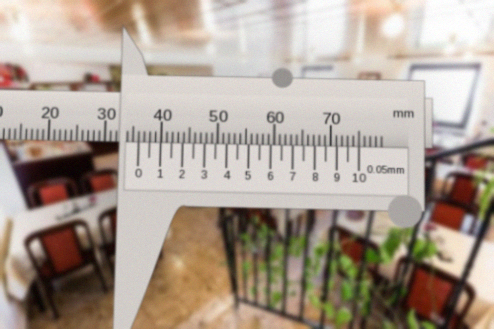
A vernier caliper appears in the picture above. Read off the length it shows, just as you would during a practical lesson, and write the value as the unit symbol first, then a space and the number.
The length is mm 36.0
